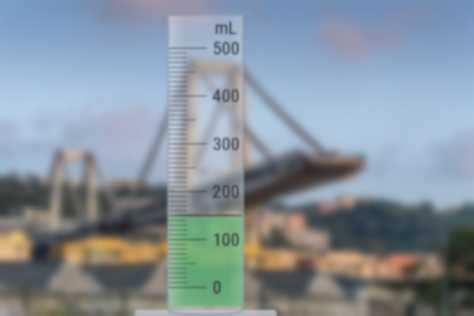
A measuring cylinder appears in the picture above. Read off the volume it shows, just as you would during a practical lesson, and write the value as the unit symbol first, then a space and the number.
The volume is mL 150
